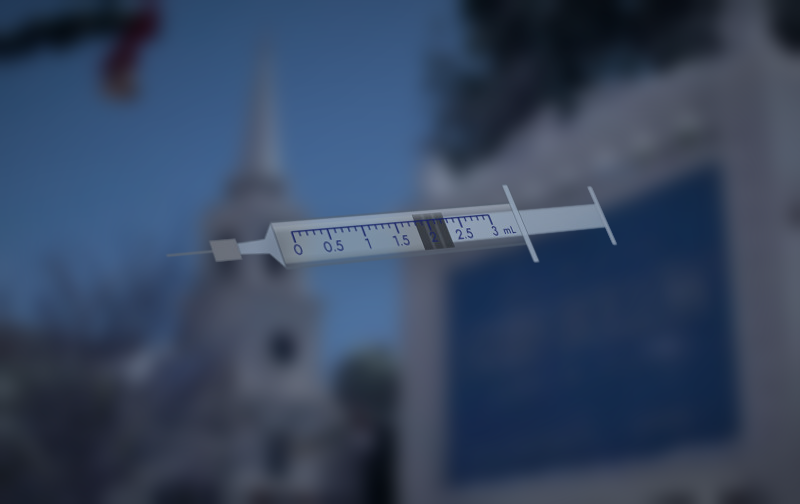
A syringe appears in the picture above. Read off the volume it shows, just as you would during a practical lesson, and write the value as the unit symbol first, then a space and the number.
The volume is mL 1.8
